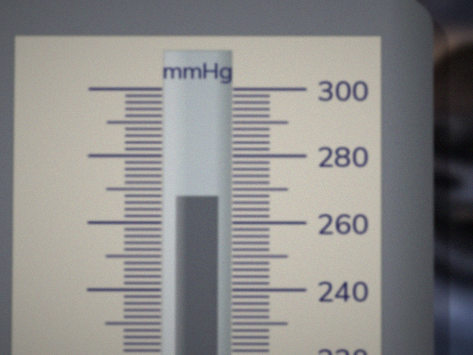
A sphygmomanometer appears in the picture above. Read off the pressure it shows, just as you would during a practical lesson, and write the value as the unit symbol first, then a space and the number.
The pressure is mmHg 268
